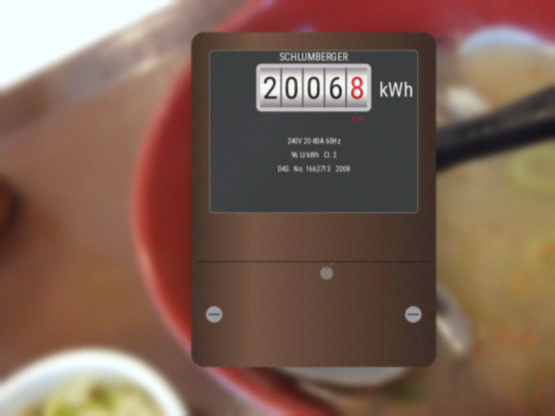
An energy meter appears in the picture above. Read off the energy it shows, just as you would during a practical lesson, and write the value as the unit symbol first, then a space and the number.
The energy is kWh 2006.8
